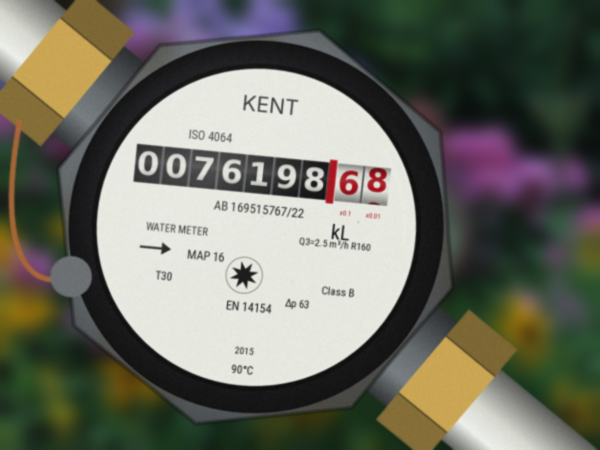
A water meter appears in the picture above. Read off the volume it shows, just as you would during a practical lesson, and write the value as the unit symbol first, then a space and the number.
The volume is kL 76198.68
